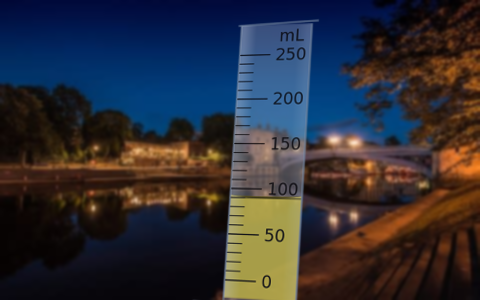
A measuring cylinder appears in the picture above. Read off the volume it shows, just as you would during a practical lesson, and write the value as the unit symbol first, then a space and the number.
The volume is mL 90
